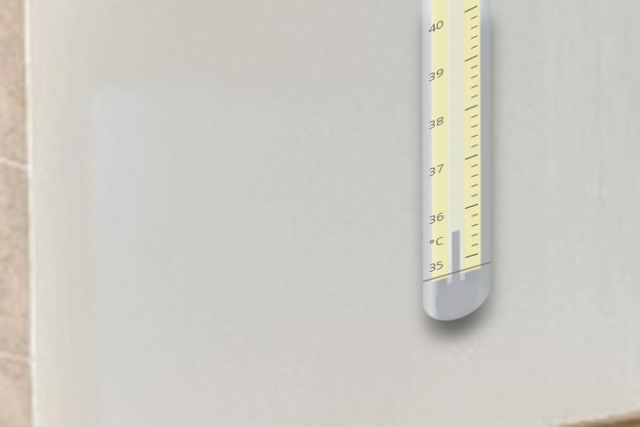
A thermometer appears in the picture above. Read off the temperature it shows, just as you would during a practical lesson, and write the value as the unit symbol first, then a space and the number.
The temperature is °C 35.6
